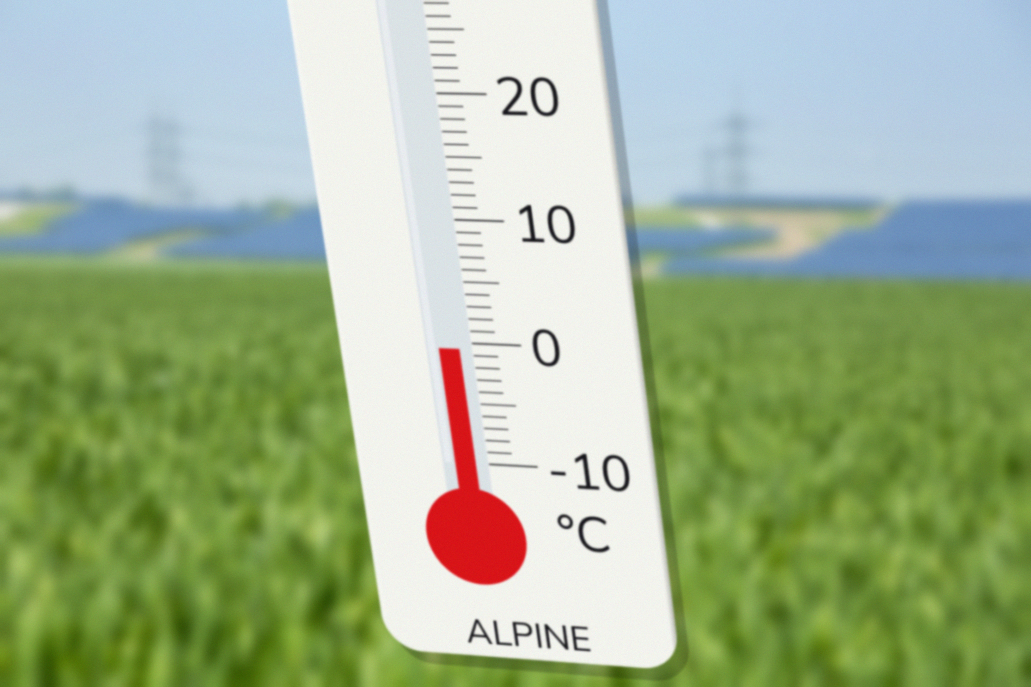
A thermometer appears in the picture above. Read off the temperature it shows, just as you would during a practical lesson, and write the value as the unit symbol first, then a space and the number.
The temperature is °C -0.5
